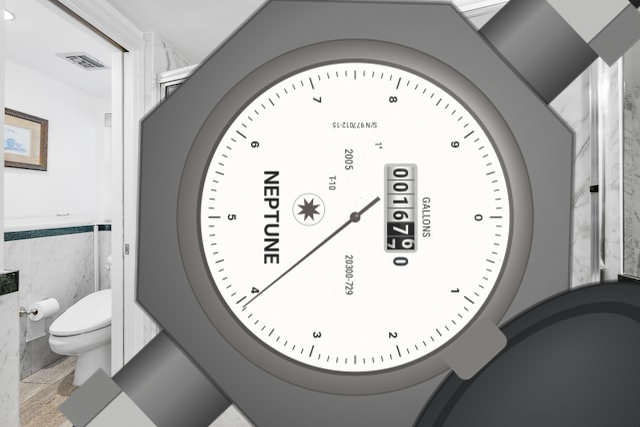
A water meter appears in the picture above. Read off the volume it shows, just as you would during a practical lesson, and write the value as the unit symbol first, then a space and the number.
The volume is gal 16763.9
